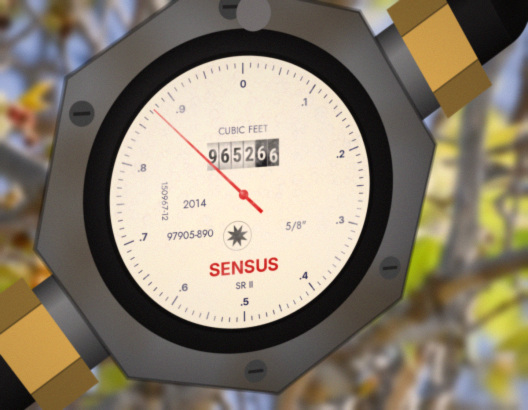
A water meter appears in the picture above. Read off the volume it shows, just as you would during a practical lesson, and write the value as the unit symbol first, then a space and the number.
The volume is ft³ 965265.87
